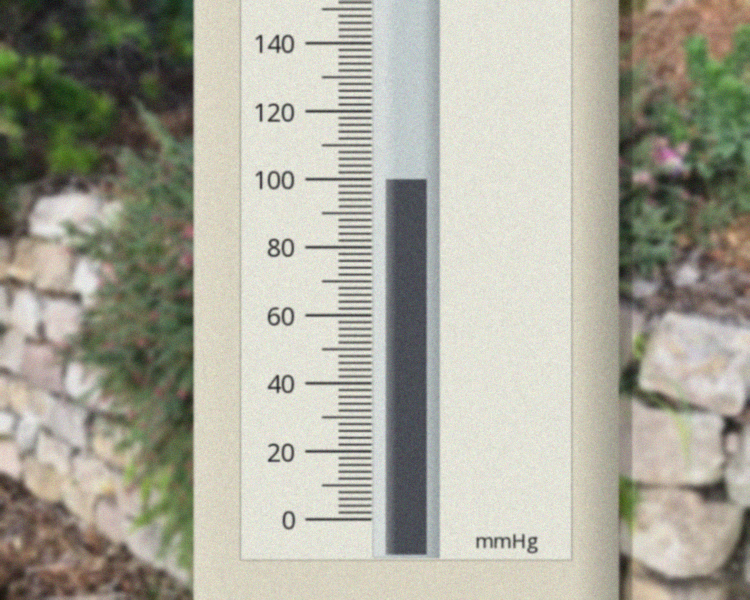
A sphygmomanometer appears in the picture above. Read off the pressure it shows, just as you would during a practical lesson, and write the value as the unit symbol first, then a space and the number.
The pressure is mmHg 100
